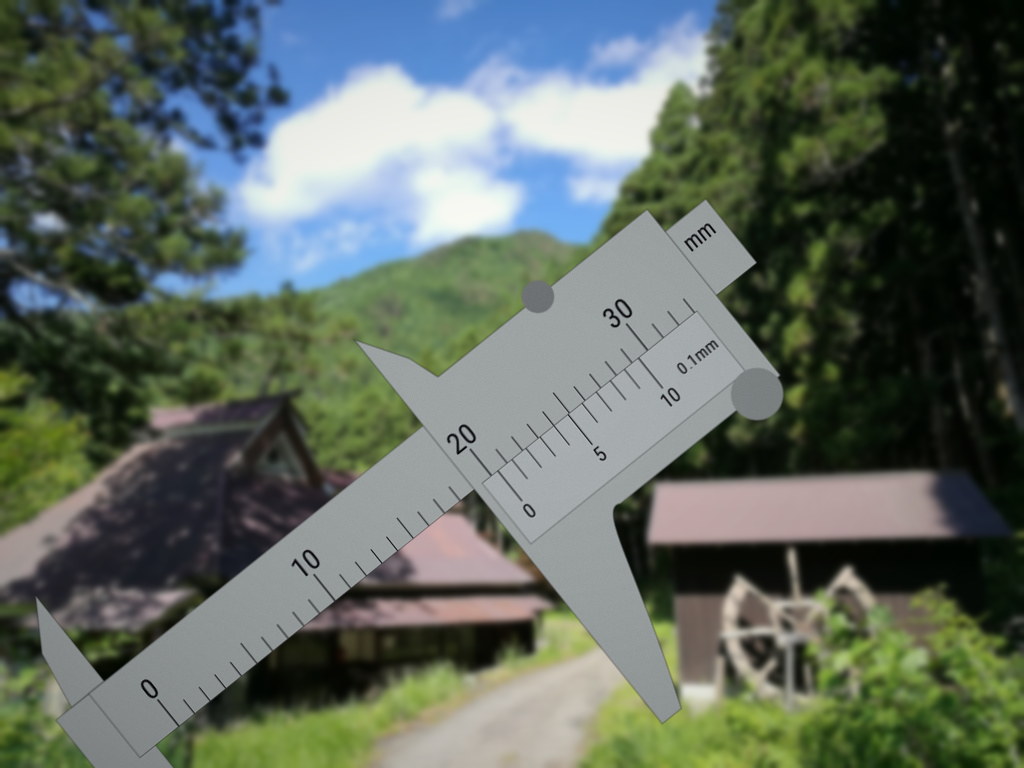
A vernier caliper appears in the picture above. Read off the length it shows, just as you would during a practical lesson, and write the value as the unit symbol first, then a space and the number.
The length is mm 20.4
